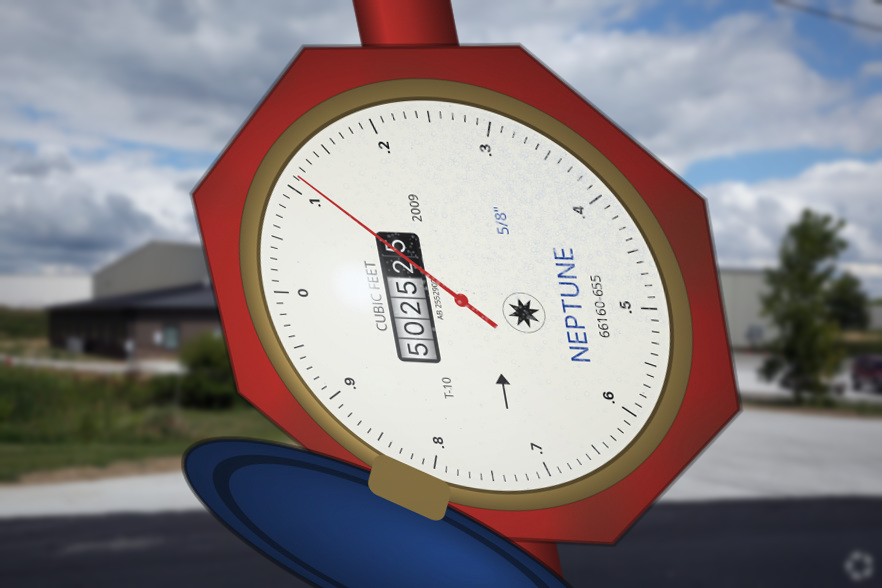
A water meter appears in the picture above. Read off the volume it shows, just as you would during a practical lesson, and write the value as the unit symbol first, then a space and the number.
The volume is ft³ 502525.11
